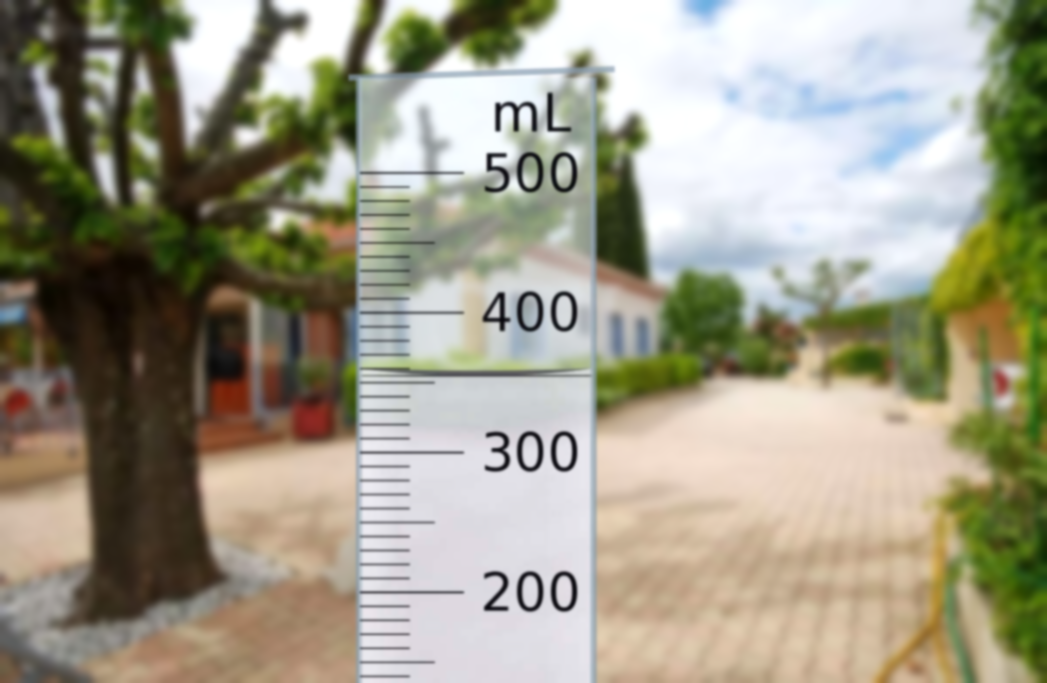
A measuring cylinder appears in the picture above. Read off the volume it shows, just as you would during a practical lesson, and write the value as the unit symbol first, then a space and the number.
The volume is mL 355
